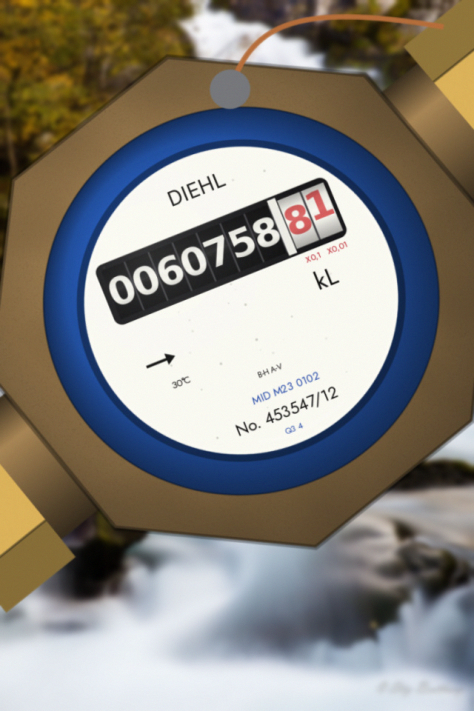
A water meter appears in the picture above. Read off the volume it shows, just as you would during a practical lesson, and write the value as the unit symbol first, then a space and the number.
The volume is kL 60758.81
